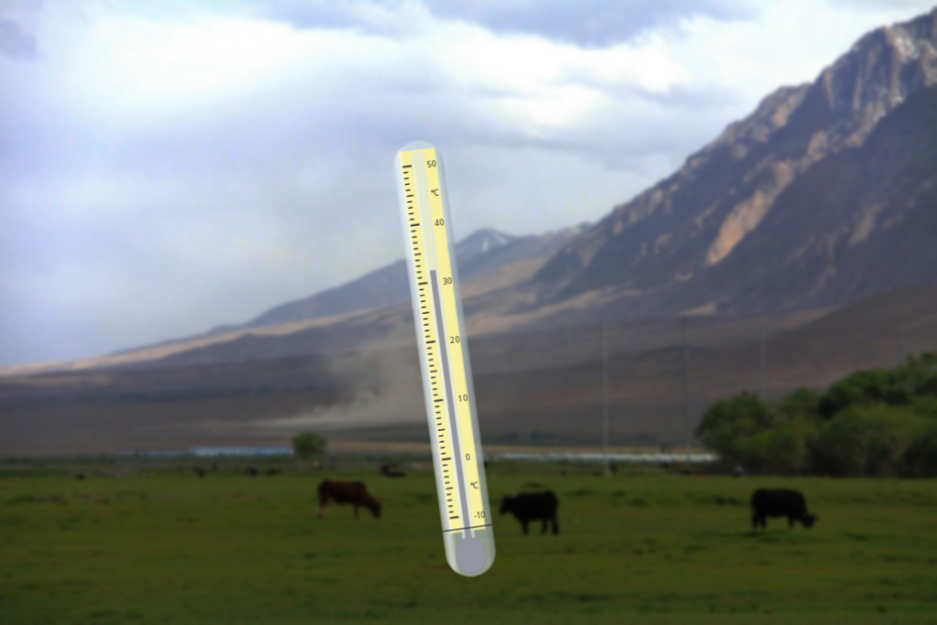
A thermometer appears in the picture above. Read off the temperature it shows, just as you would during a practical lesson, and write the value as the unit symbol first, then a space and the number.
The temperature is °C 32
